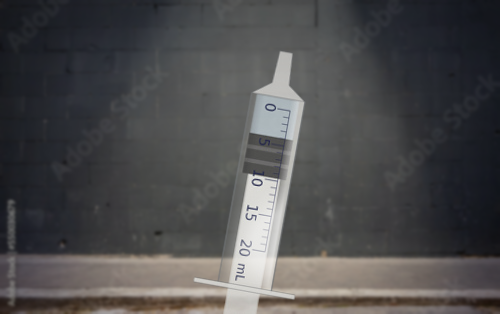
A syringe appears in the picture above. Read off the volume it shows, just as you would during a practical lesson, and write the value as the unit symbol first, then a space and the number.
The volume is mL 4
